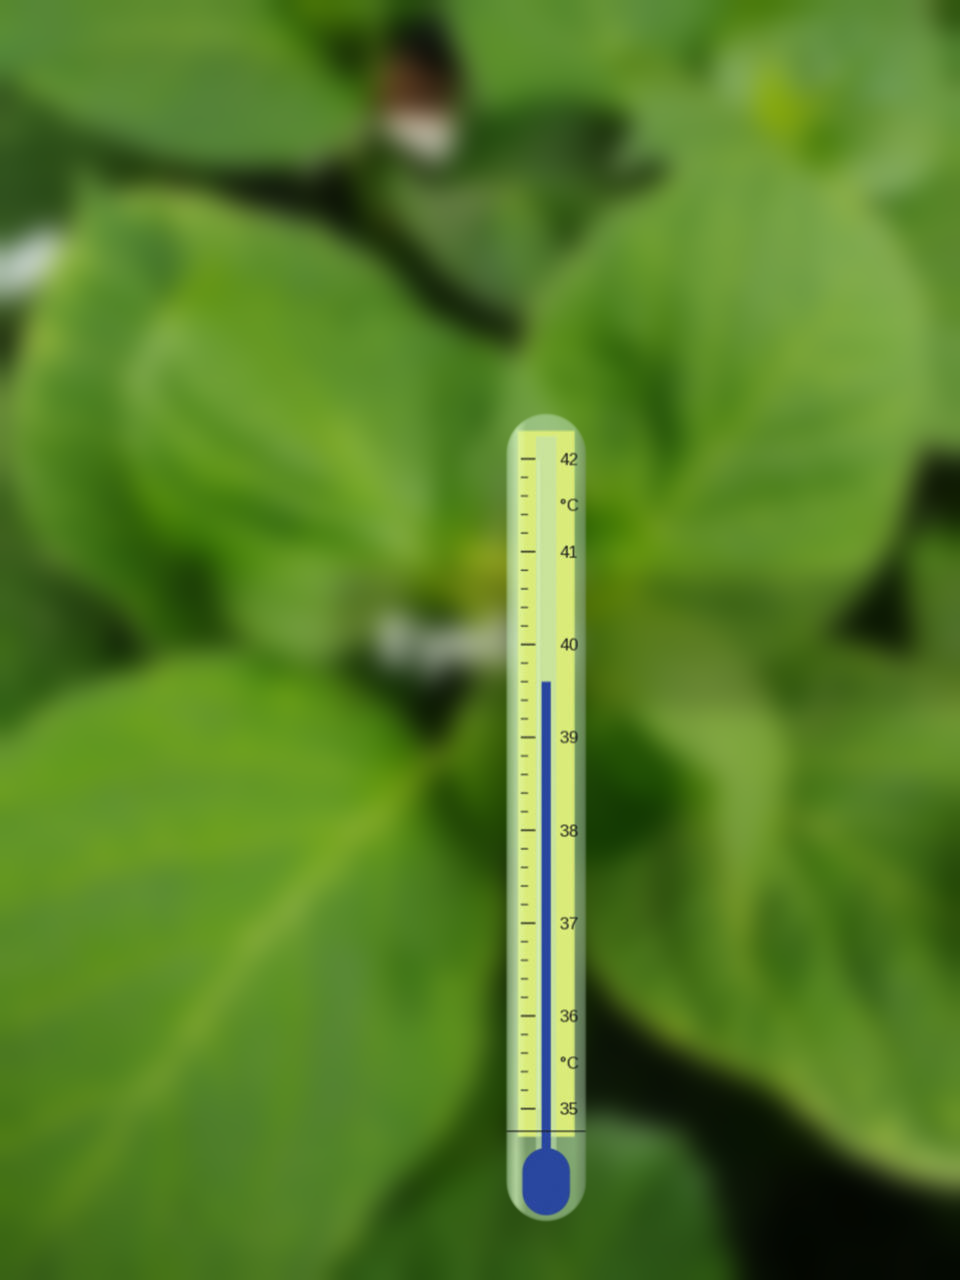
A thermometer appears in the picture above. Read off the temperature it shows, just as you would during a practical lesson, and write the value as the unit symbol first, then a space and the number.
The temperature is °C 39.6
